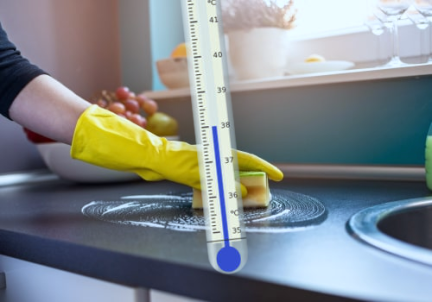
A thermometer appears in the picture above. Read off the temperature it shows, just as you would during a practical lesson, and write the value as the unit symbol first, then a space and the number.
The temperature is °C 38
